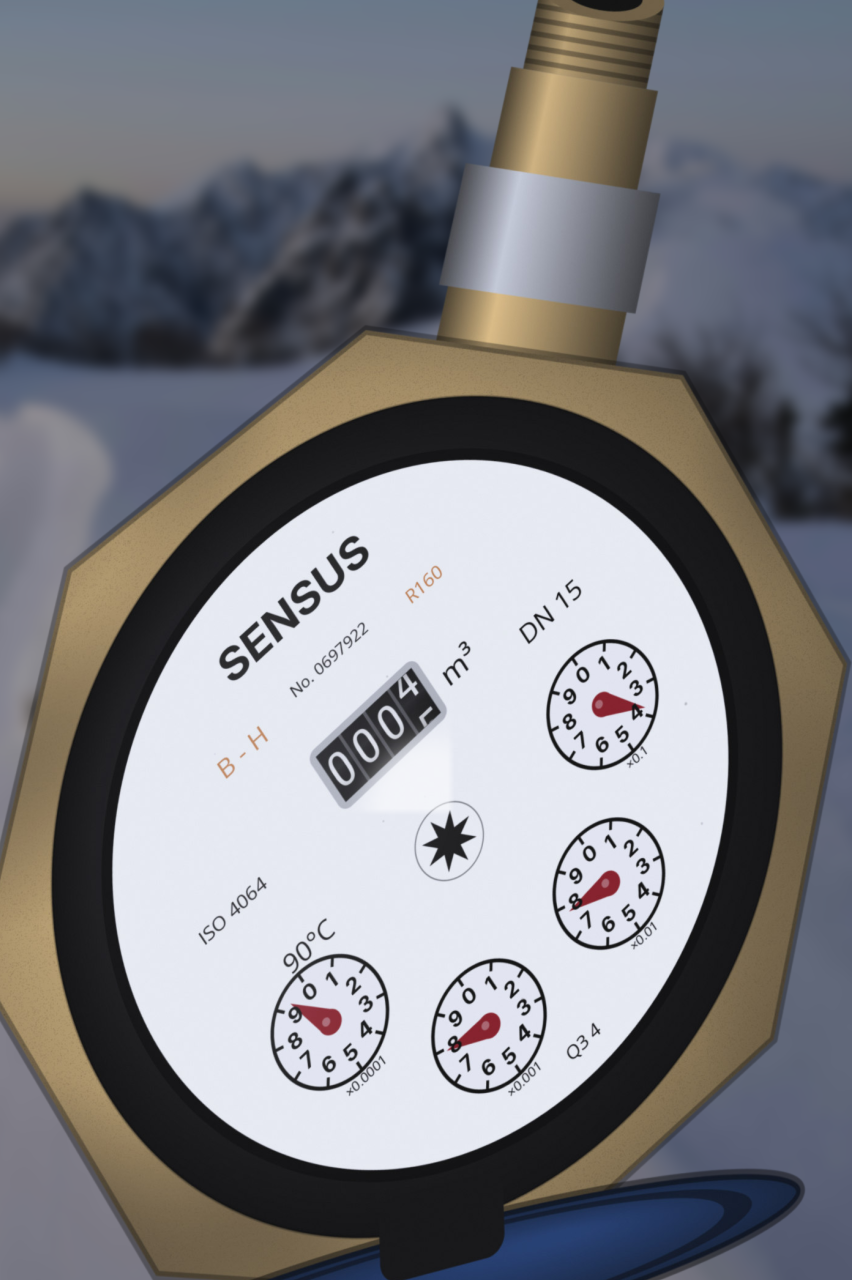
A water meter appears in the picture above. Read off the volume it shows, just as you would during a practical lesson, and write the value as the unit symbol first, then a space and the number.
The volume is m³ 4.3779
